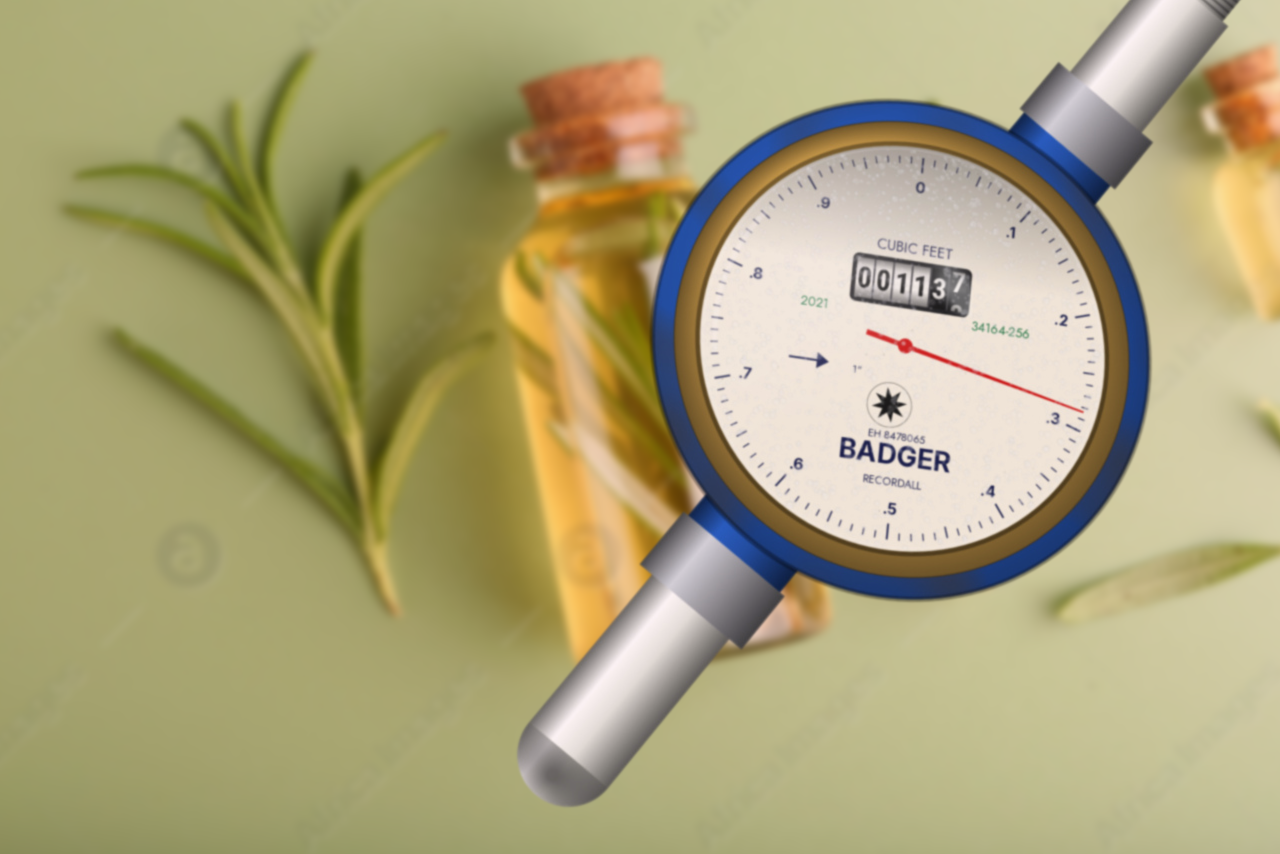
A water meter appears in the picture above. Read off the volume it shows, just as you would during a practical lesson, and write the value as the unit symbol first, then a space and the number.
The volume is ft³ 1137.28
